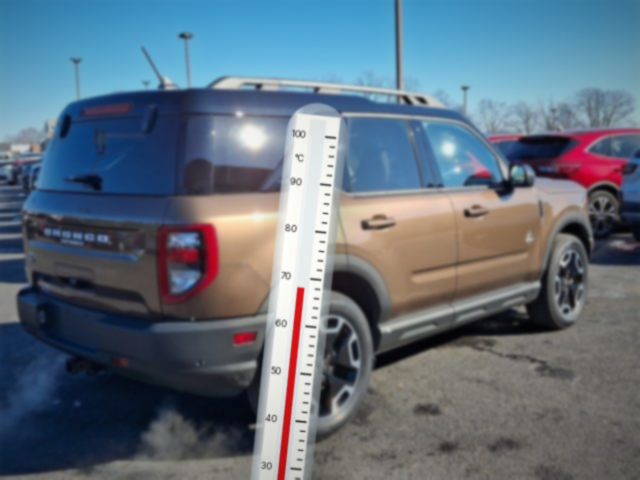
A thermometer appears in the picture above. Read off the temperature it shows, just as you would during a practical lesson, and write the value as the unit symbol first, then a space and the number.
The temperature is °C 68
